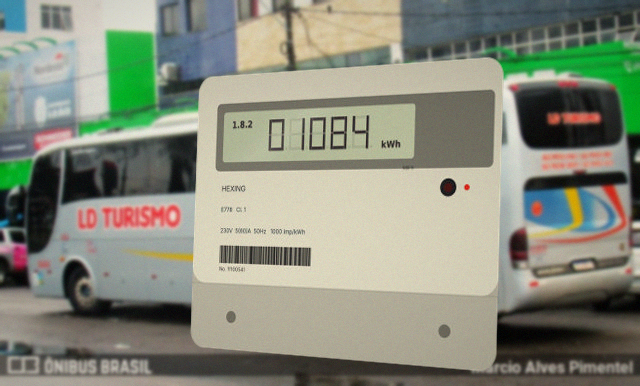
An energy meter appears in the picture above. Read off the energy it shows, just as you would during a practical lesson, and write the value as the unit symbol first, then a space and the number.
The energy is kWh 1084
